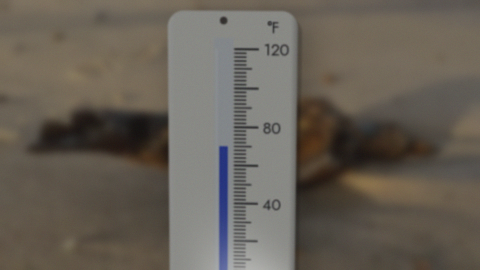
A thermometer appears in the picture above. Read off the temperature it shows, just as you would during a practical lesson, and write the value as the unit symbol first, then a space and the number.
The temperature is °F 70
